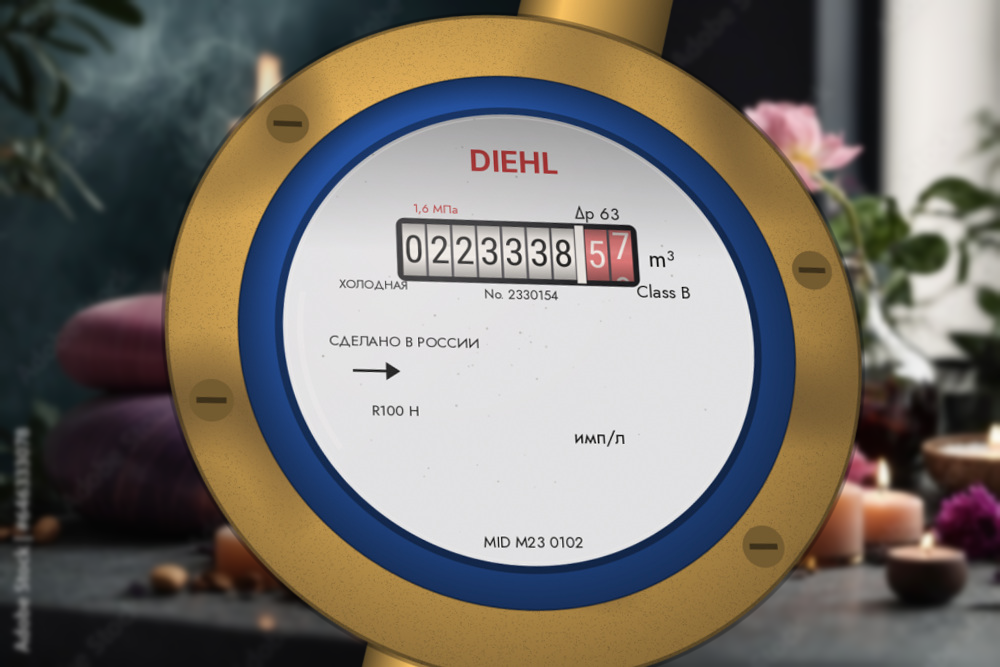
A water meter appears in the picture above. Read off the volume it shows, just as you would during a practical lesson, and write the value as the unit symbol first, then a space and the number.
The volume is m³ 223338.57
